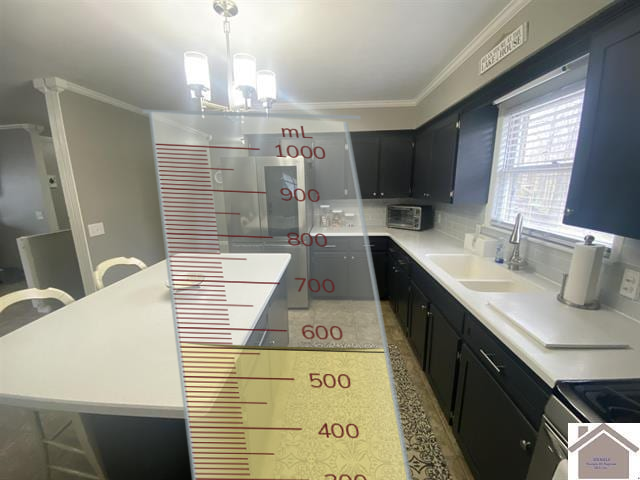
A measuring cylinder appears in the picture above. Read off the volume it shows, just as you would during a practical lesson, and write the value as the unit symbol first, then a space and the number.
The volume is mL 560
